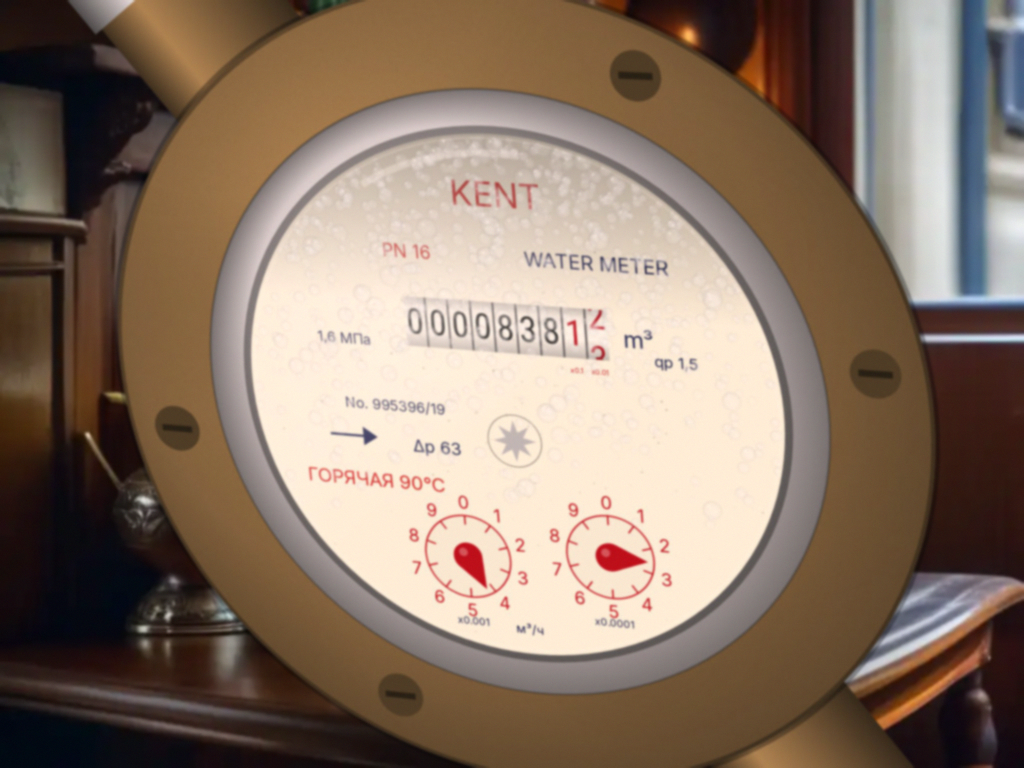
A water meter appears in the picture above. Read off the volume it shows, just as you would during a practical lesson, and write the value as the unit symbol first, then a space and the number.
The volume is m³ 838.1242
